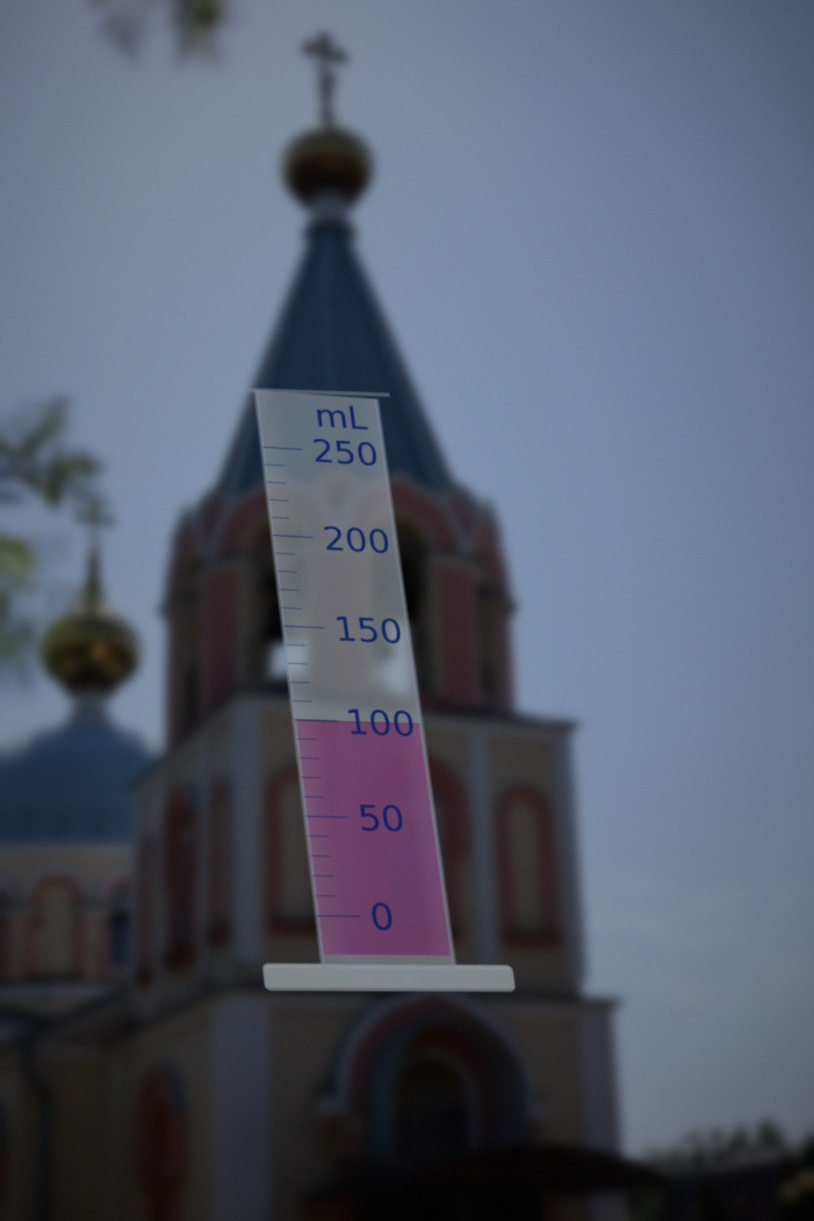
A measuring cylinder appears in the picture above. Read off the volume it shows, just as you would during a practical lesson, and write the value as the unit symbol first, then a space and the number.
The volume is mL 100
